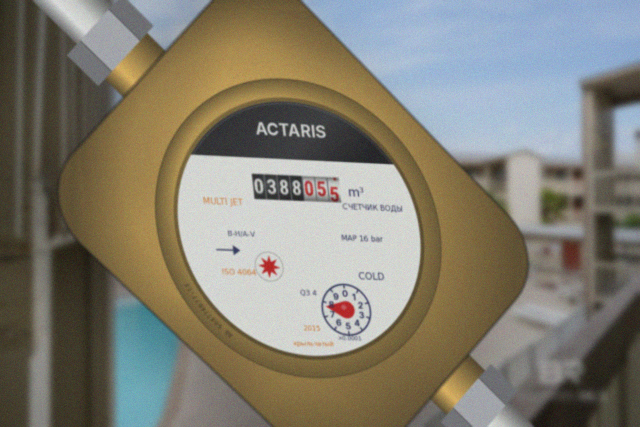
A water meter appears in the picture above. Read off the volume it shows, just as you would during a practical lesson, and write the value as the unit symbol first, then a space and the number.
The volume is m³ 388.0547
